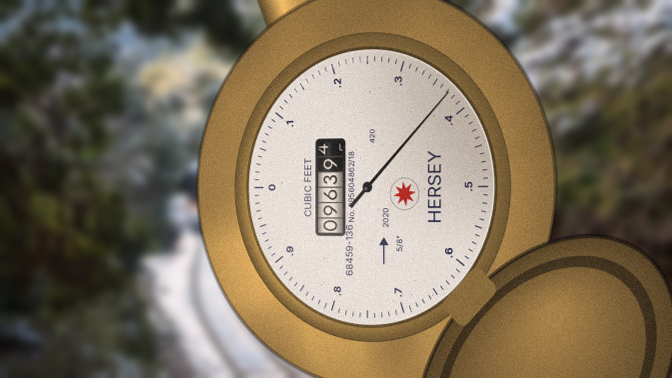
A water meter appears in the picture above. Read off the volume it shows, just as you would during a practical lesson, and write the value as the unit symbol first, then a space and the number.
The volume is ft³ 96394.37
